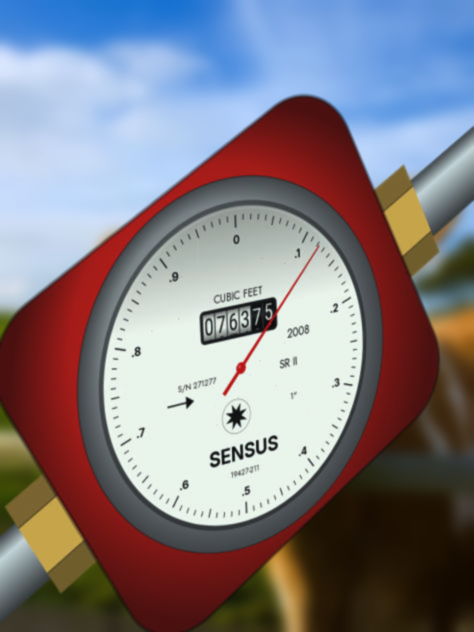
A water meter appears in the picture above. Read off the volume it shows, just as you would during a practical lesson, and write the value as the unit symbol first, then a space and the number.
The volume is ft³ 76375.12
